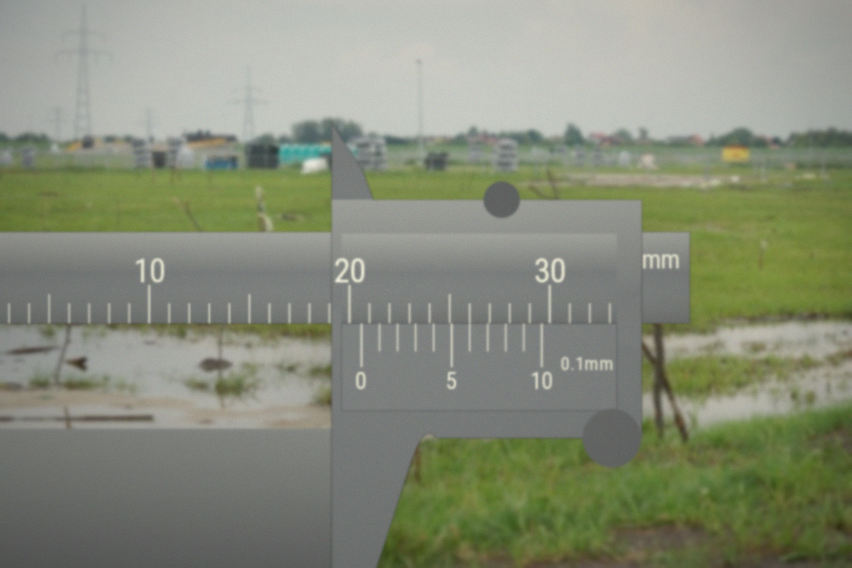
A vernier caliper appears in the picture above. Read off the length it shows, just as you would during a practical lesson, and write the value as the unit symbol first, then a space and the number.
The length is mm 20.6
